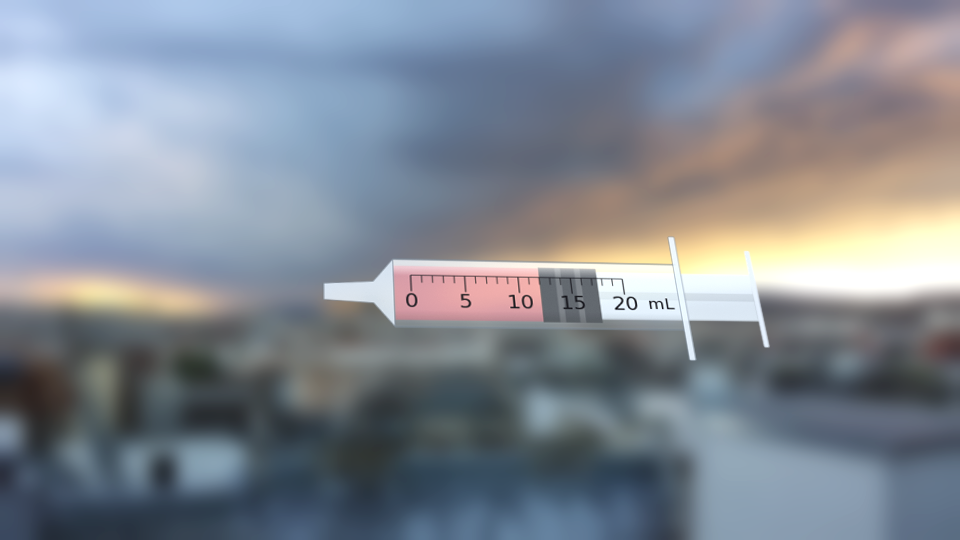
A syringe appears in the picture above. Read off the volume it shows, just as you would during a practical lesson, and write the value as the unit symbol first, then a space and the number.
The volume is mL 12
